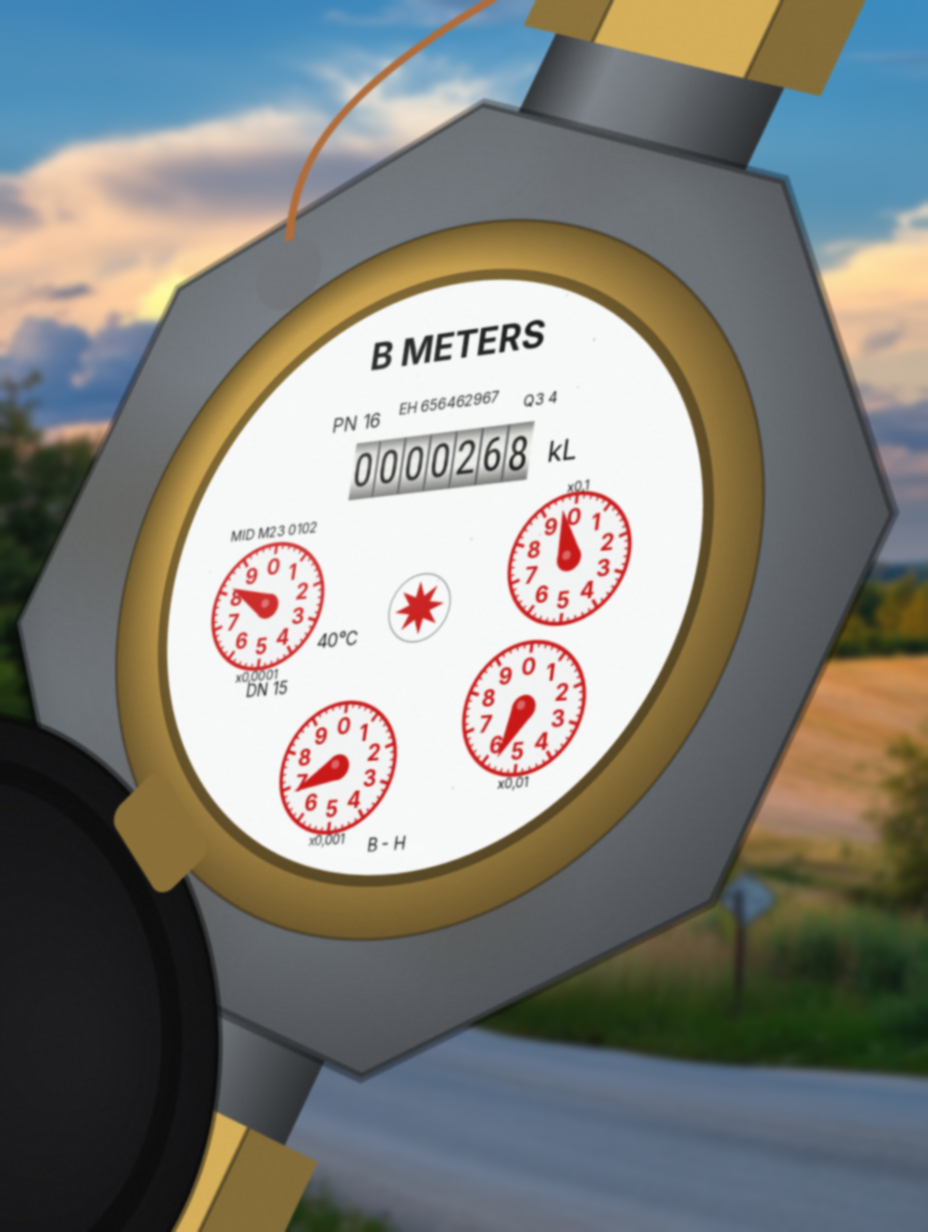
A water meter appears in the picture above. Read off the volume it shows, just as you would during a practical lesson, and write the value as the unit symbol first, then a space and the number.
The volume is kL 267.9568
